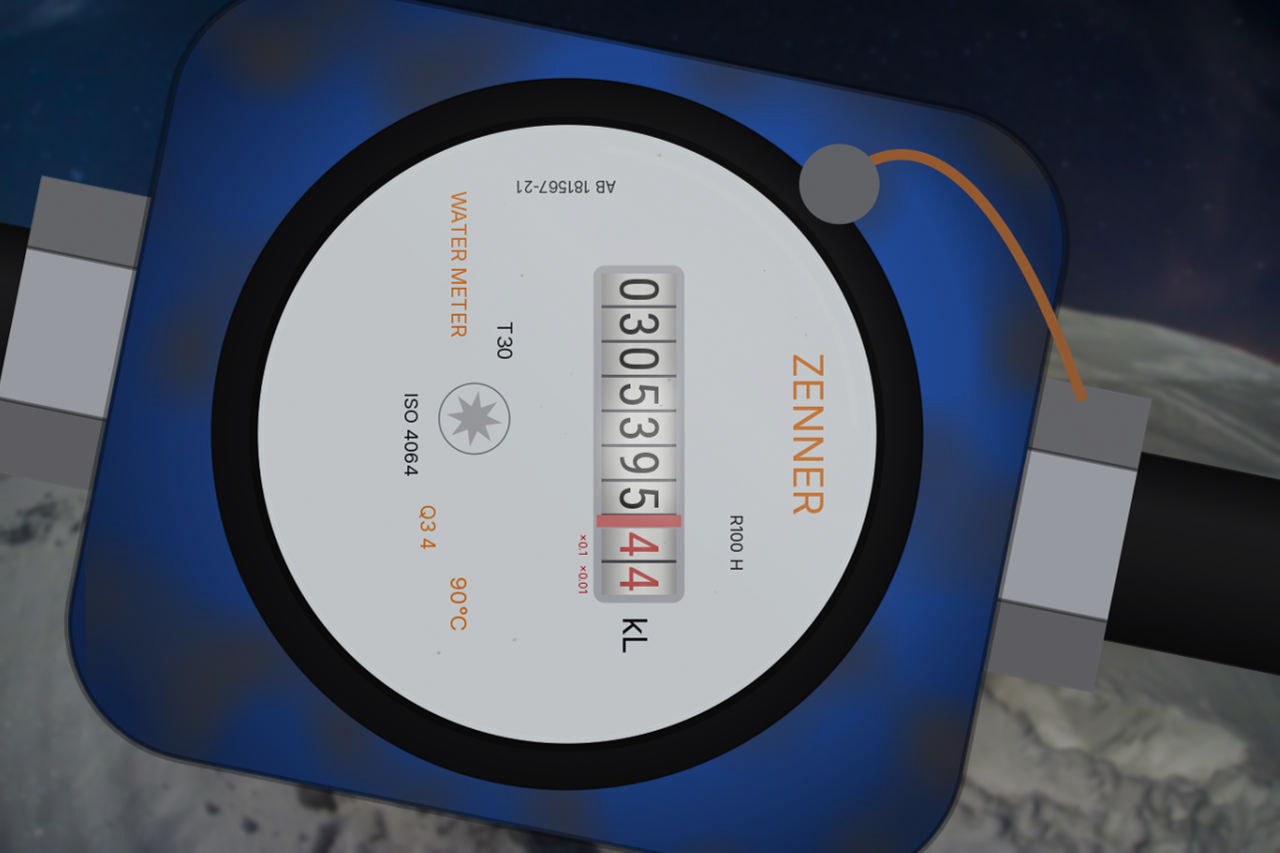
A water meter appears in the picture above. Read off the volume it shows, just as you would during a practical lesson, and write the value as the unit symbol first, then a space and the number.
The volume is kL 305395.44
